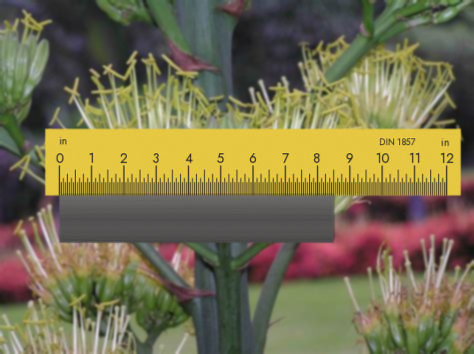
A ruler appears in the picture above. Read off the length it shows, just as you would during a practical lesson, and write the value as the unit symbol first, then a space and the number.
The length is in 8.5
